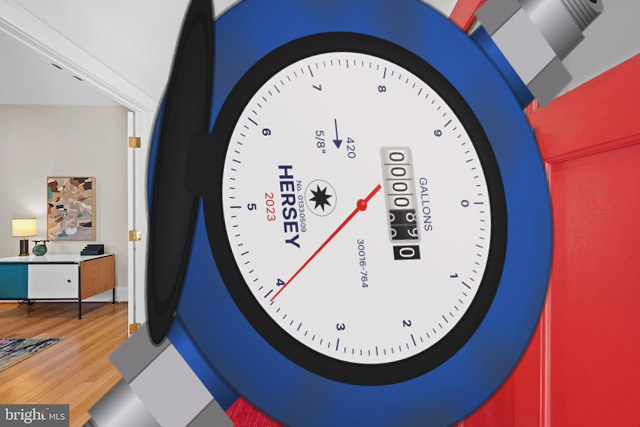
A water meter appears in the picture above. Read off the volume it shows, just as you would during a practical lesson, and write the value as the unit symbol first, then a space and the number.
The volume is gal 893.9
